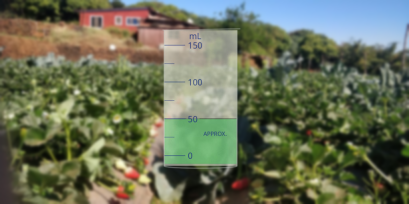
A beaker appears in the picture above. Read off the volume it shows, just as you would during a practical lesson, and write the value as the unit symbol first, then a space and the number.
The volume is mL 50
